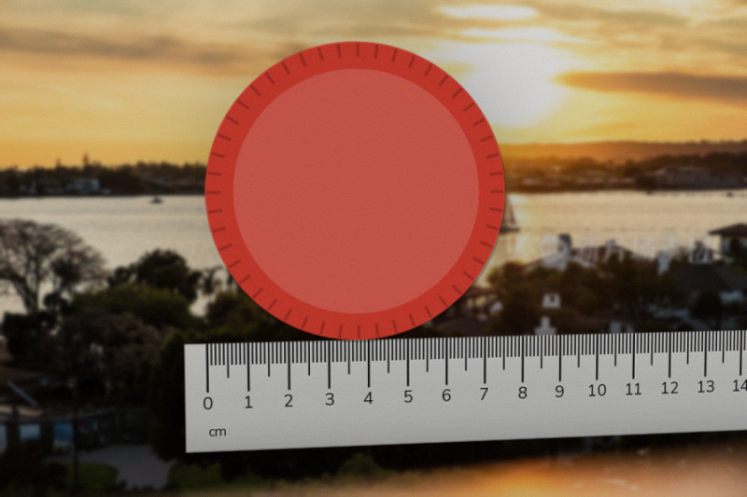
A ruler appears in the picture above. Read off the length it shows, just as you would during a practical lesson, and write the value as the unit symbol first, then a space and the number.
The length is cm 7.5
